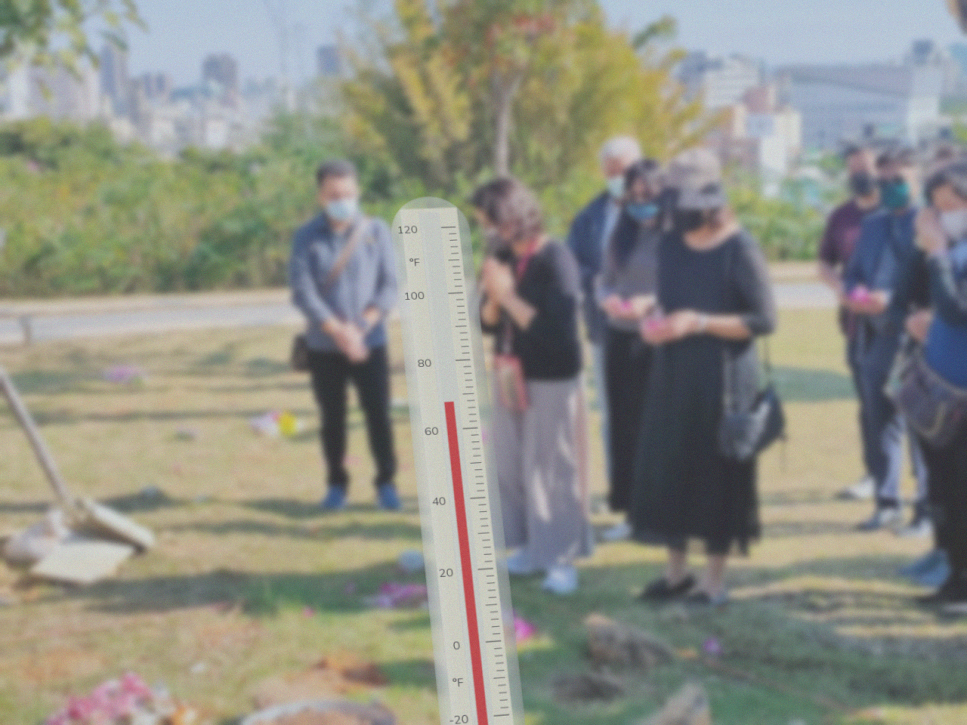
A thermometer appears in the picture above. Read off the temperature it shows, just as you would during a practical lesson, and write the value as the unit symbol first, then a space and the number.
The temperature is °F 68
